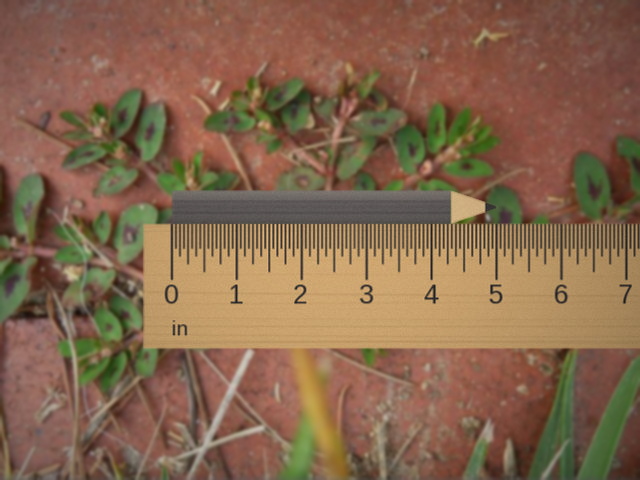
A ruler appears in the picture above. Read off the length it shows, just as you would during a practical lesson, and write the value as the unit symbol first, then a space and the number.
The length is in 5
